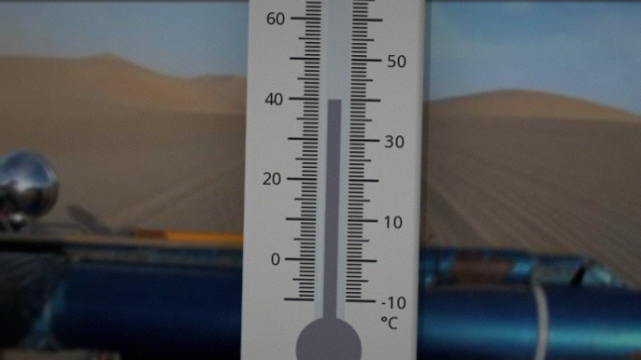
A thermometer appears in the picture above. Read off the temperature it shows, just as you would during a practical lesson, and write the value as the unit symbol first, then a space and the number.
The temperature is °C 40
